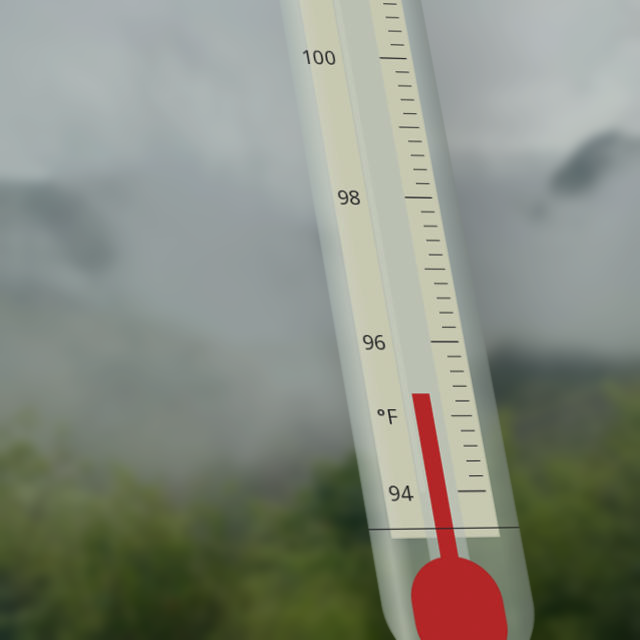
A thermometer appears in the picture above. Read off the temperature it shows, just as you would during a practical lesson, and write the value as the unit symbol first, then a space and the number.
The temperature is °F 95.3
